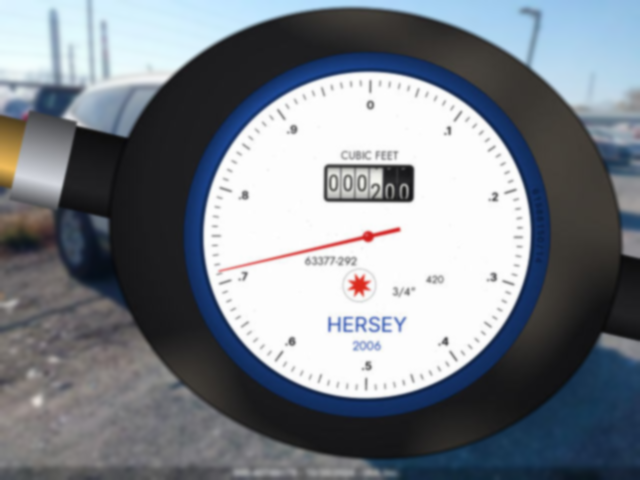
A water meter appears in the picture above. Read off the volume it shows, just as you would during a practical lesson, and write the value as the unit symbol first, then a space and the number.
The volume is ft³ 199.71
